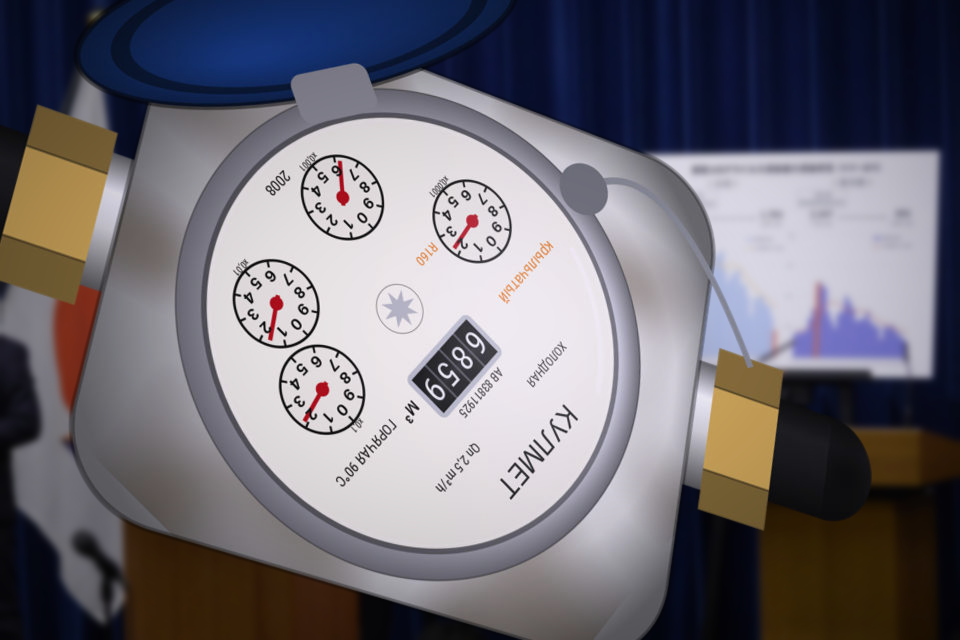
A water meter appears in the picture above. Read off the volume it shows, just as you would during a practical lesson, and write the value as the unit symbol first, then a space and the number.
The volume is m³ 6859.2162
